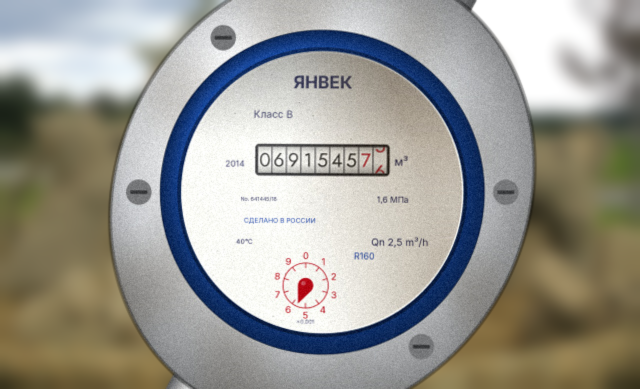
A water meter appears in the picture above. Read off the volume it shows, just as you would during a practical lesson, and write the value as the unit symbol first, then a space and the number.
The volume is m³ 691545.755
